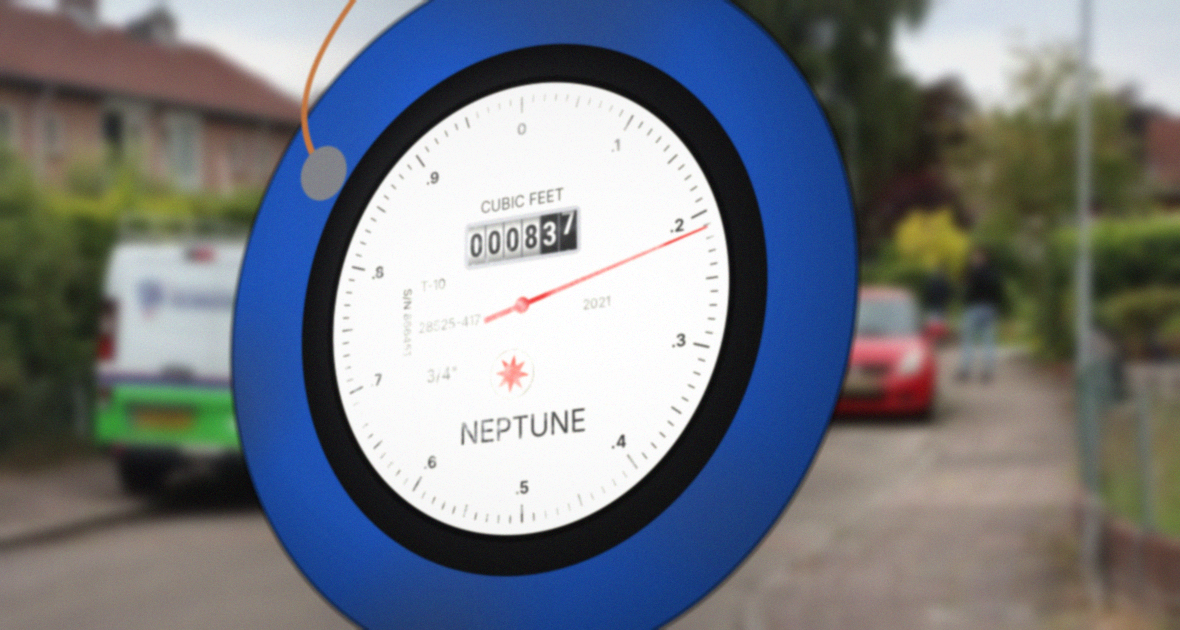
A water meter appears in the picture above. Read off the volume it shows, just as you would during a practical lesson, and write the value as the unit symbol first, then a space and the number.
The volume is ft³ 837.21
